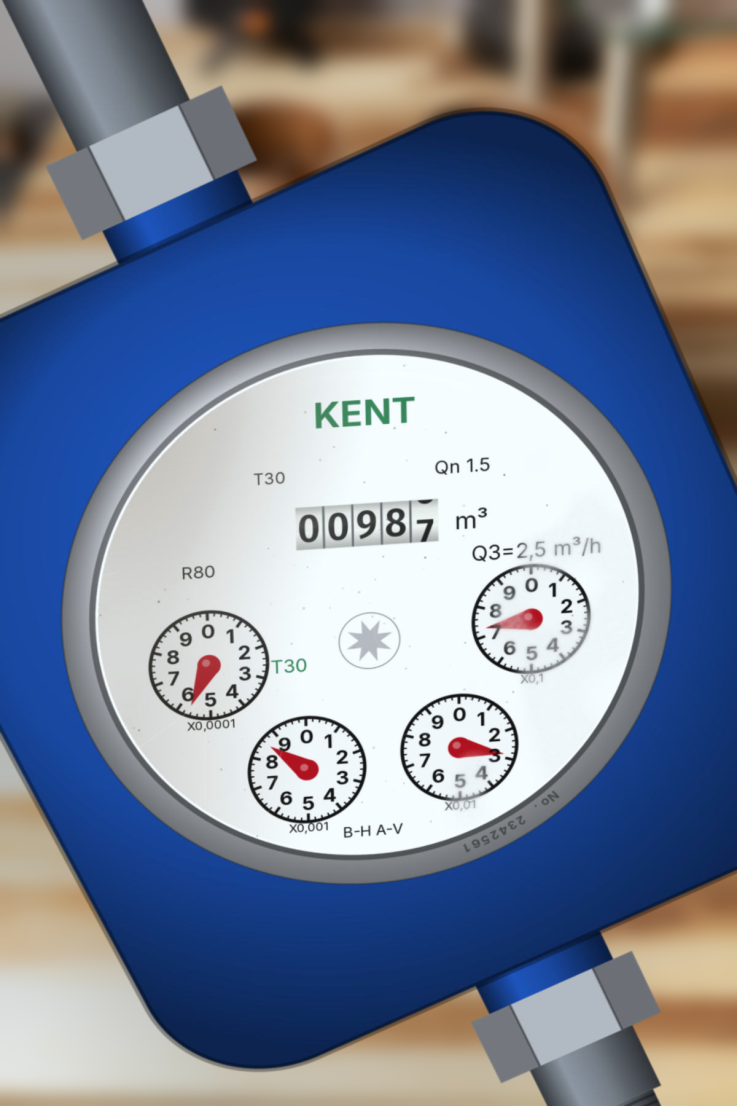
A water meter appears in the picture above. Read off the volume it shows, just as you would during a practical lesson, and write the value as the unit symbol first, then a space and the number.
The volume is m³ 986.7285
